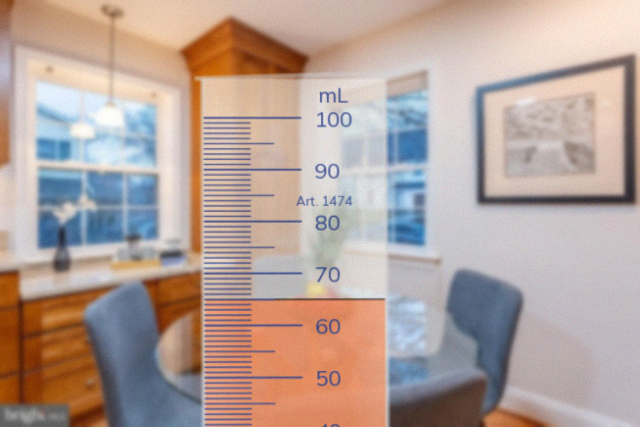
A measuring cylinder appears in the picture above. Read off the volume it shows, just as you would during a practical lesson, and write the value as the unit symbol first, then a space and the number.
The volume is mL 65
